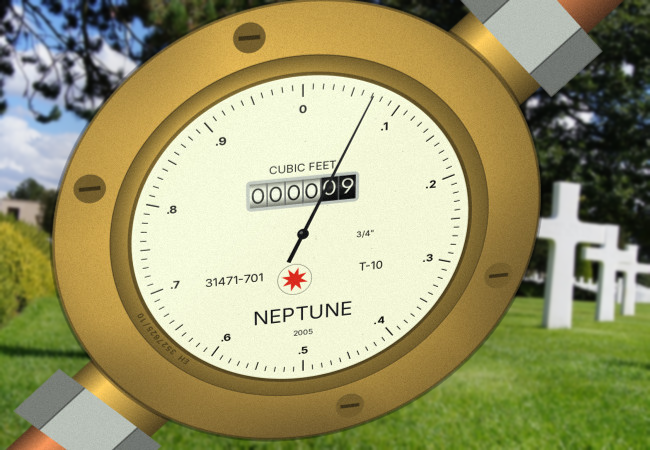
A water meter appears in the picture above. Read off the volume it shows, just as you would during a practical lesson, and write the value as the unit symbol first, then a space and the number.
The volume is ft³ 9.07
